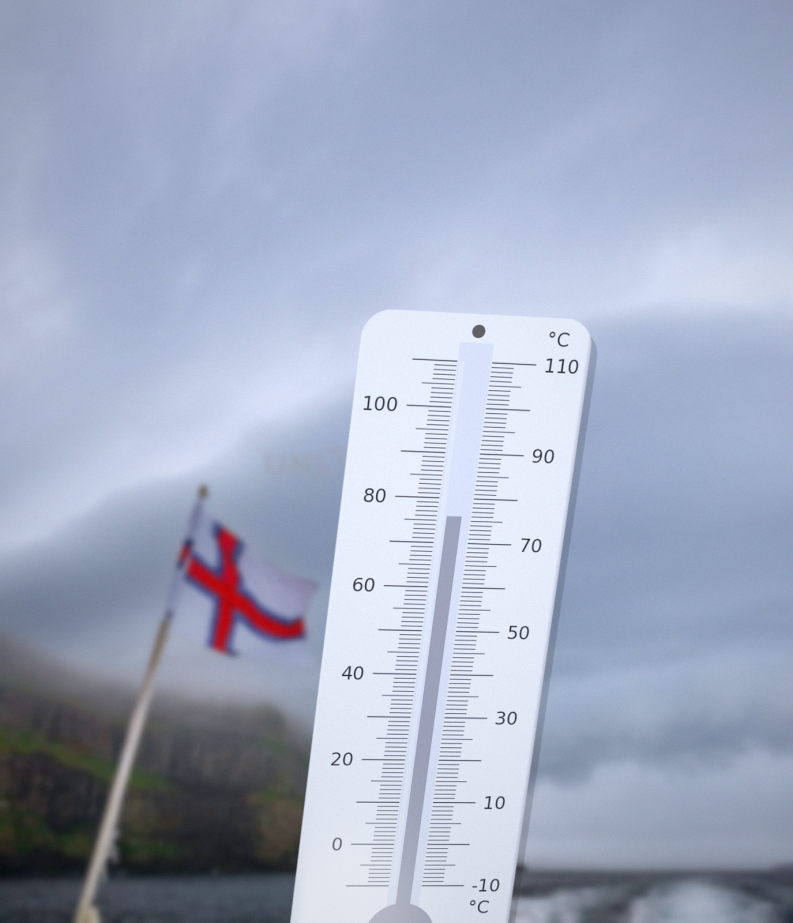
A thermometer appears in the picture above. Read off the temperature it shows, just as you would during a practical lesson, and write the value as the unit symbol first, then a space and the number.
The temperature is °C 76
